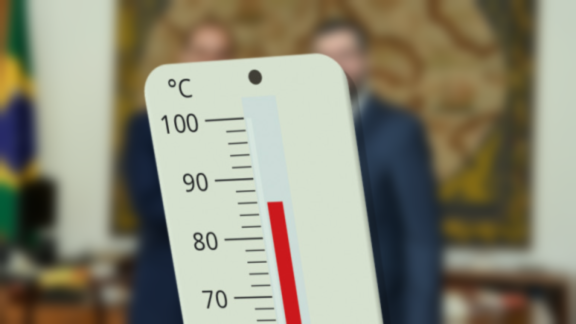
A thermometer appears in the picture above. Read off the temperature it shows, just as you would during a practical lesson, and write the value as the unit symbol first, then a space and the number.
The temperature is °C 86
